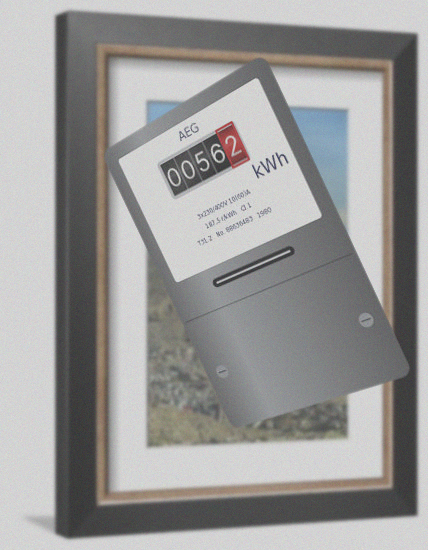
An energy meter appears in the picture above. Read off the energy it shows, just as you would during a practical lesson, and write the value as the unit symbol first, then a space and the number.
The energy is kWh 56.2
